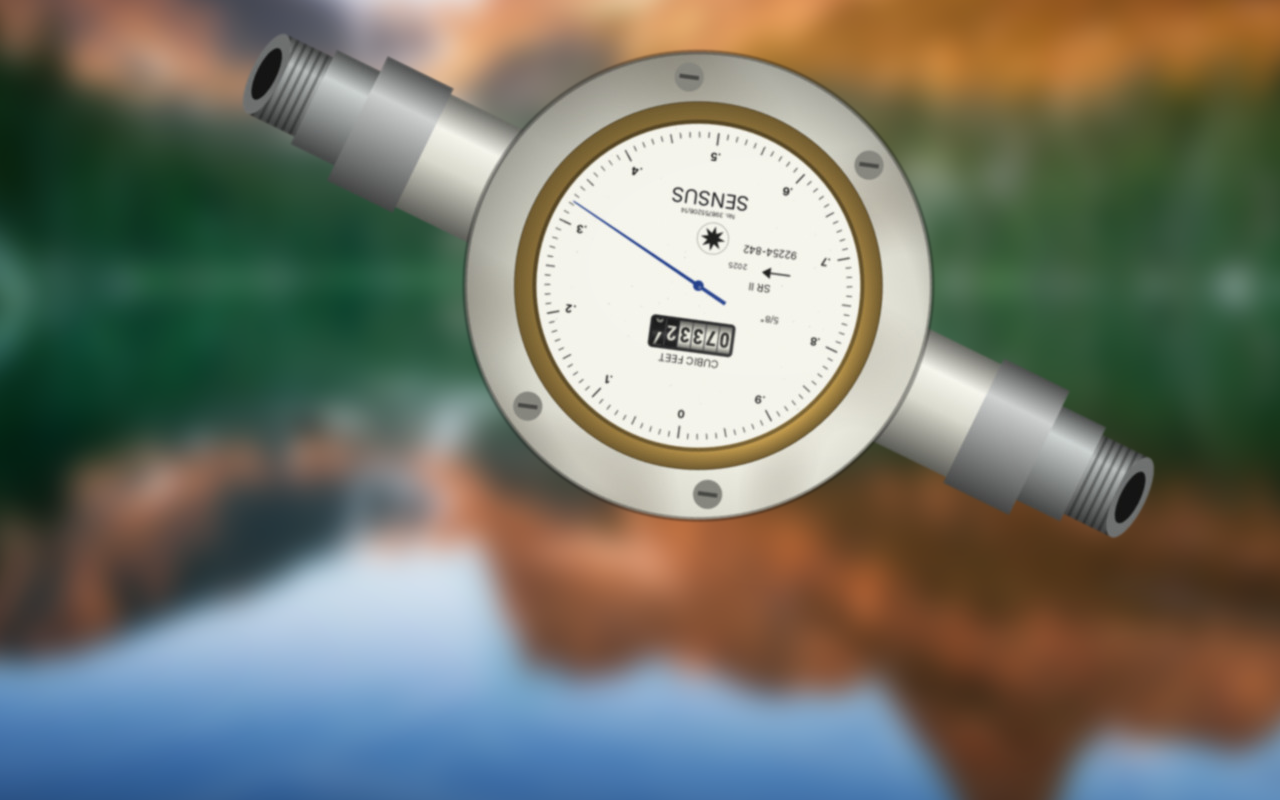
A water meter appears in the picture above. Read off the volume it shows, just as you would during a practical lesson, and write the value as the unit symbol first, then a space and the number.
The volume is ft³ 73327.32
